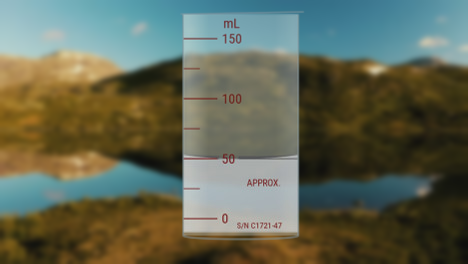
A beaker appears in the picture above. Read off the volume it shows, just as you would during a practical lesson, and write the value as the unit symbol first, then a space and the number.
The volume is mL 50
